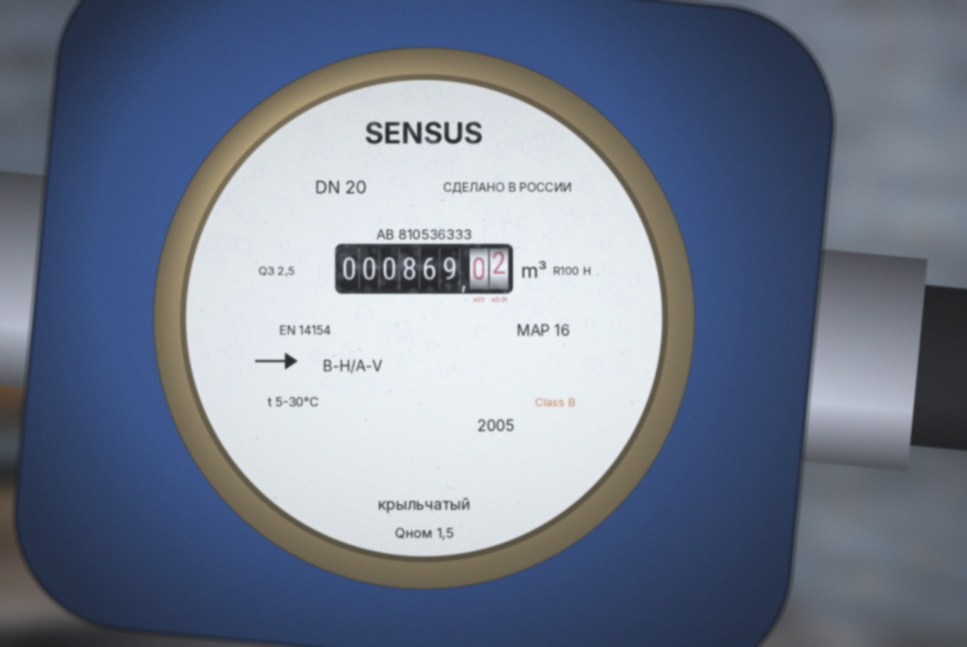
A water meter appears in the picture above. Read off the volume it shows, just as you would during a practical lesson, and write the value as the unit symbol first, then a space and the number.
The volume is m³ 869.02
